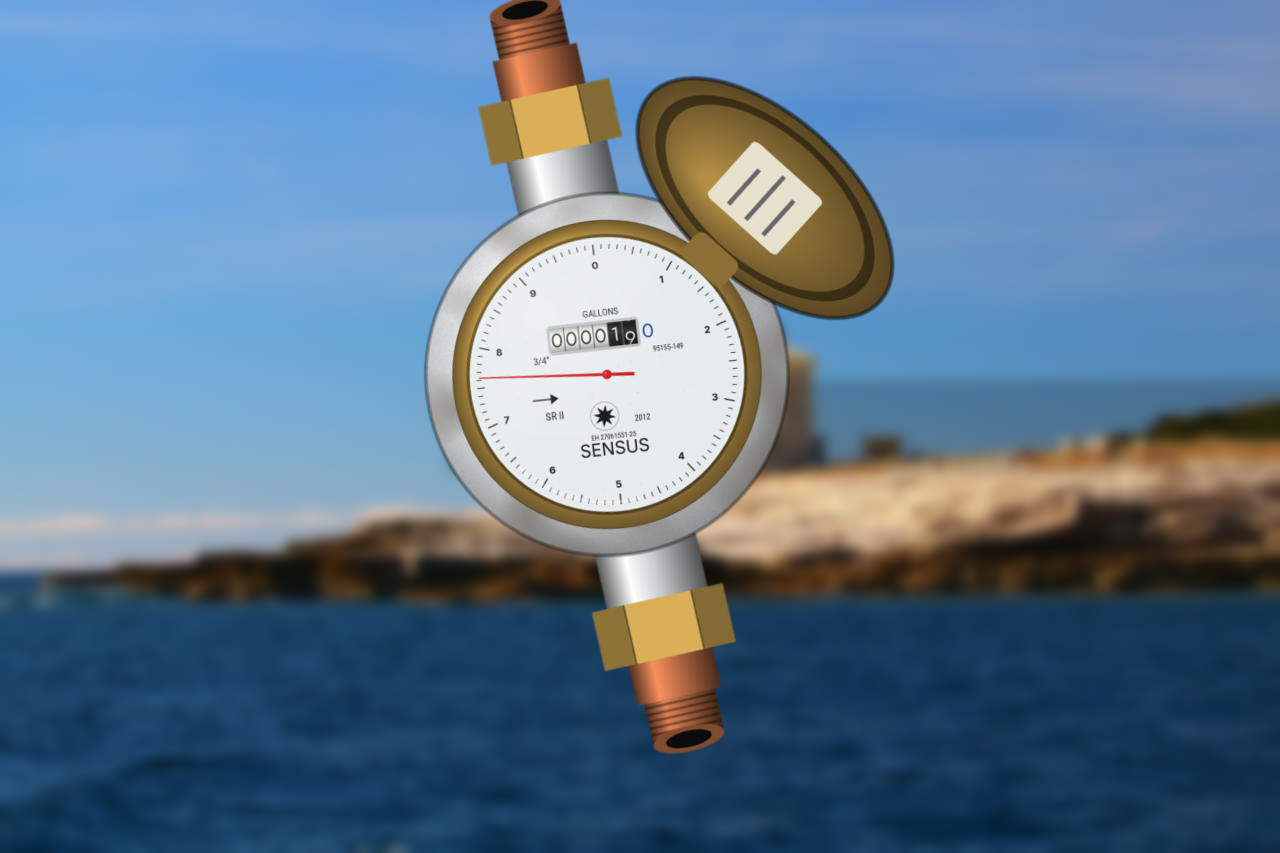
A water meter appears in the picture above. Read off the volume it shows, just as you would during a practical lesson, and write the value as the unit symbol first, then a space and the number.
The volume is gal 187.6
